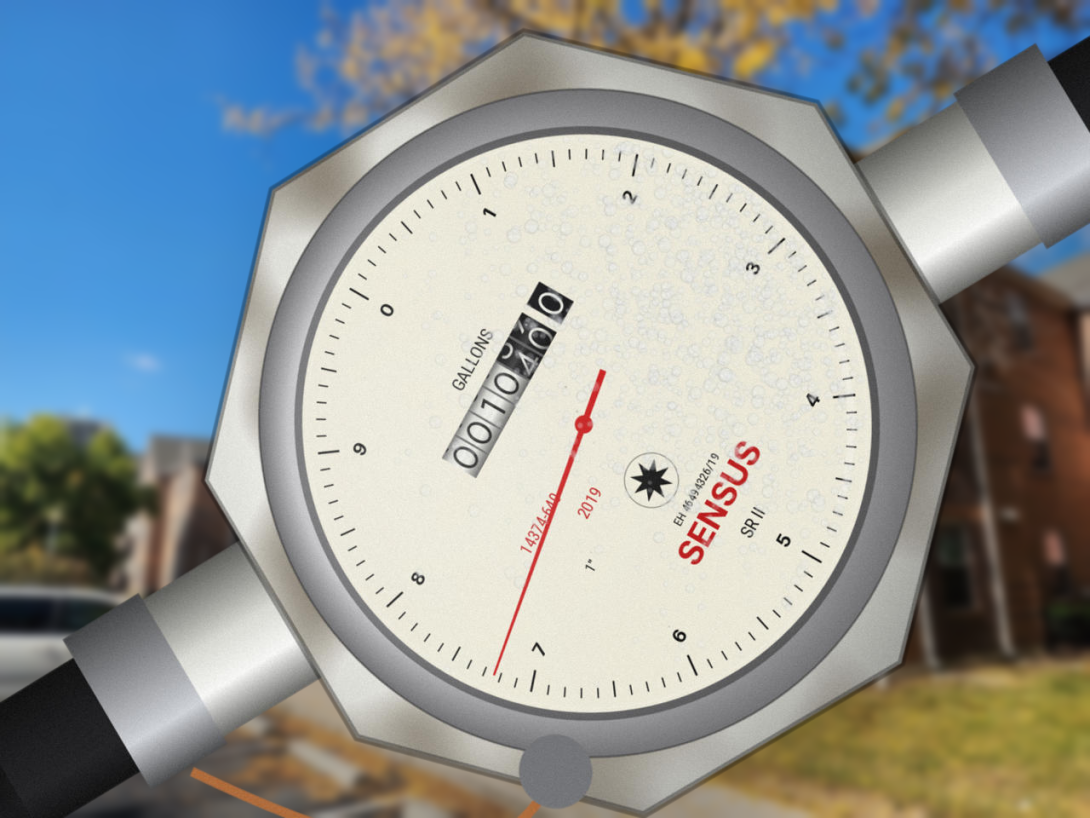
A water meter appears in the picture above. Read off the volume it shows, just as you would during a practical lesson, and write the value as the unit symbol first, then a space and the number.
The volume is gal 10397.2
